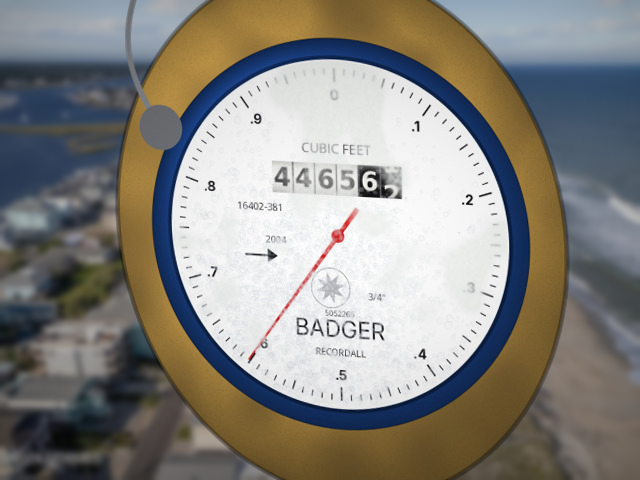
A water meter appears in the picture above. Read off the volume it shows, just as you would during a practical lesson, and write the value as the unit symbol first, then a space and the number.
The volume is ft³ 446561.60
